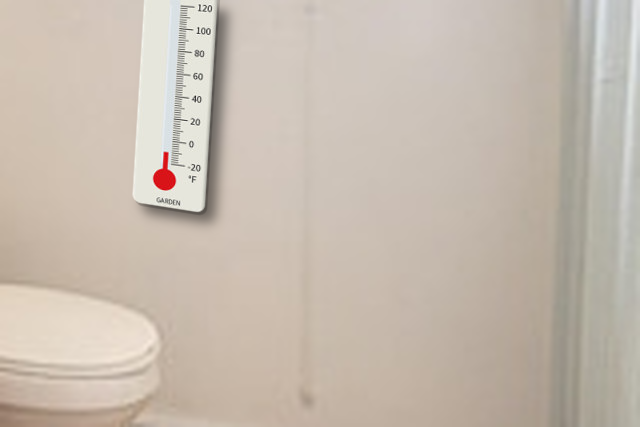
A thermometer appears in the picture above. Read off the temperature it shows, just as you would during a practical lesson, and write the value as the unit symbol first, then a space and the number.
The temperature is °F -10
